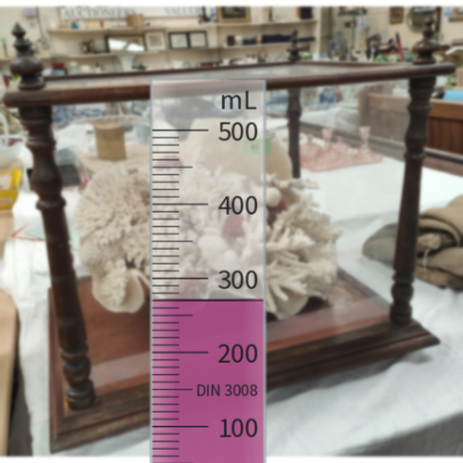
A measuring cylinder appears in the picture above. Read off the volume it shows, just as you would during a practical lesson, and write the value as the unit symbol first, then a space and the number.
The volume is mL 270
